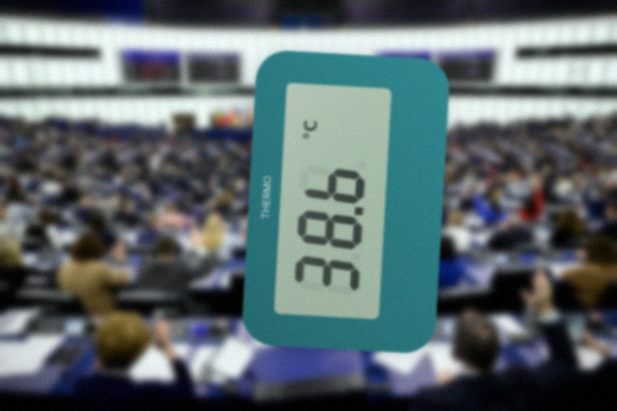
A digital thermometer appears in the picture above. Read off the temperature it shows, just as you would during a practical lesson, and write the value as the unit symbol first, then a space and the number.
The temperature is °C 38.6
